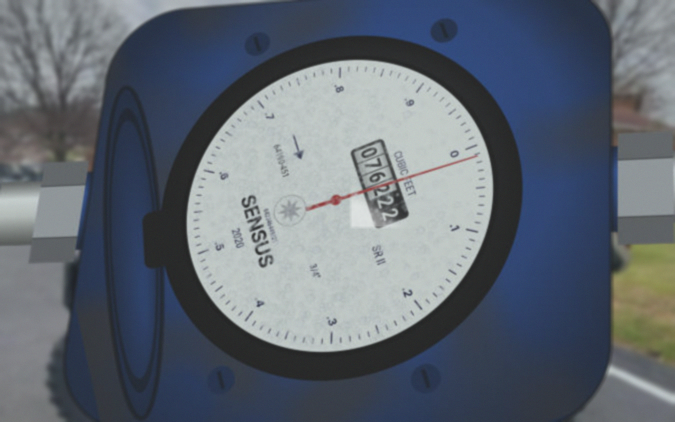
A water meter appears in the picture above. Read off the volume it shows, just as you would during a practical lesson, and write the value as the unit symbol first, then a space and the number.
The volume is ft³ 76222.01
